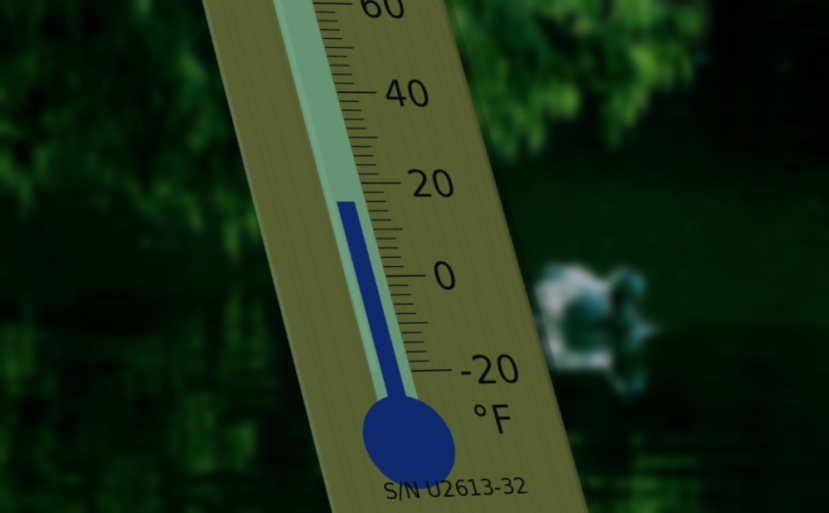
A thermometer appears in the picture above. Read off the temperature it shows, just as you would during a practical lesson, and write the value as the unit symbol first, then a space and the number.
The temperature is °F 16
